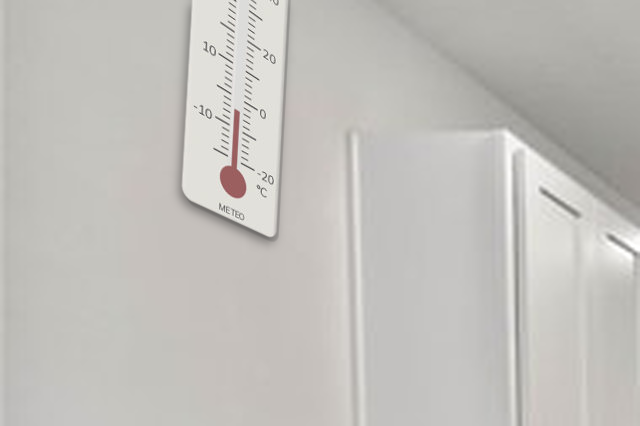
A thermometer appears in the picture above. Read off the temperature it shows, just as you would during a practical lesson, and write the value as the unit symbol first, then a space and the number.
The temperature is °C -4
